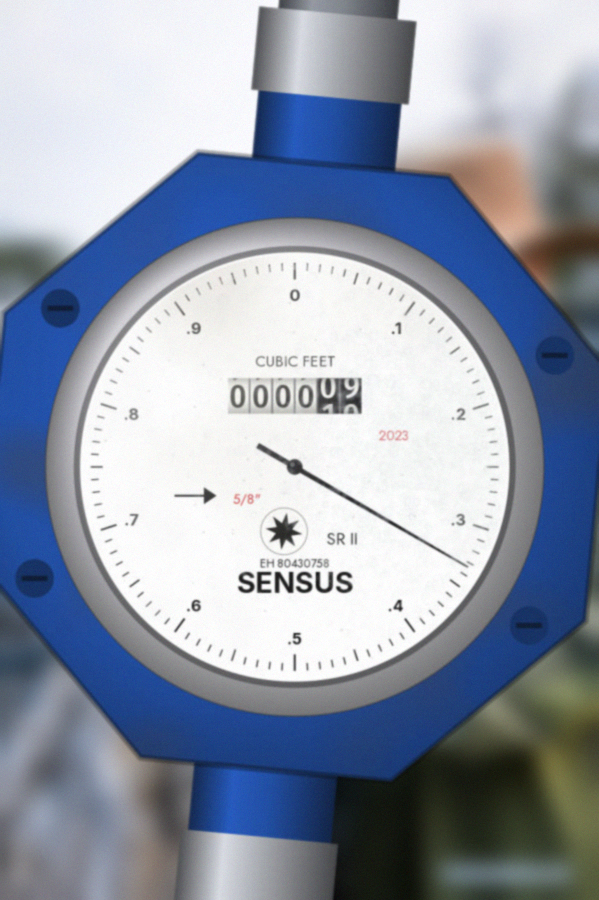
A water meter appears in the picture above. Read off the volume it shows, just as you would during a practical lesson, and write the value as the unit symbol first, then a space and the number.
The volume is ft³ 9.33
